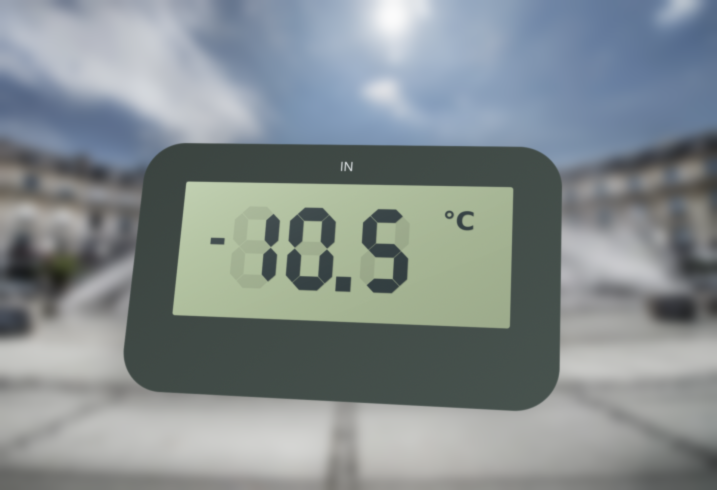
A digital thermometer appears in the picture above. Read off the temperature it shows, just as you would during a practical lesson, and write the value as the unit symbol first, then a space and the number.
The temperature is °C -10.5
